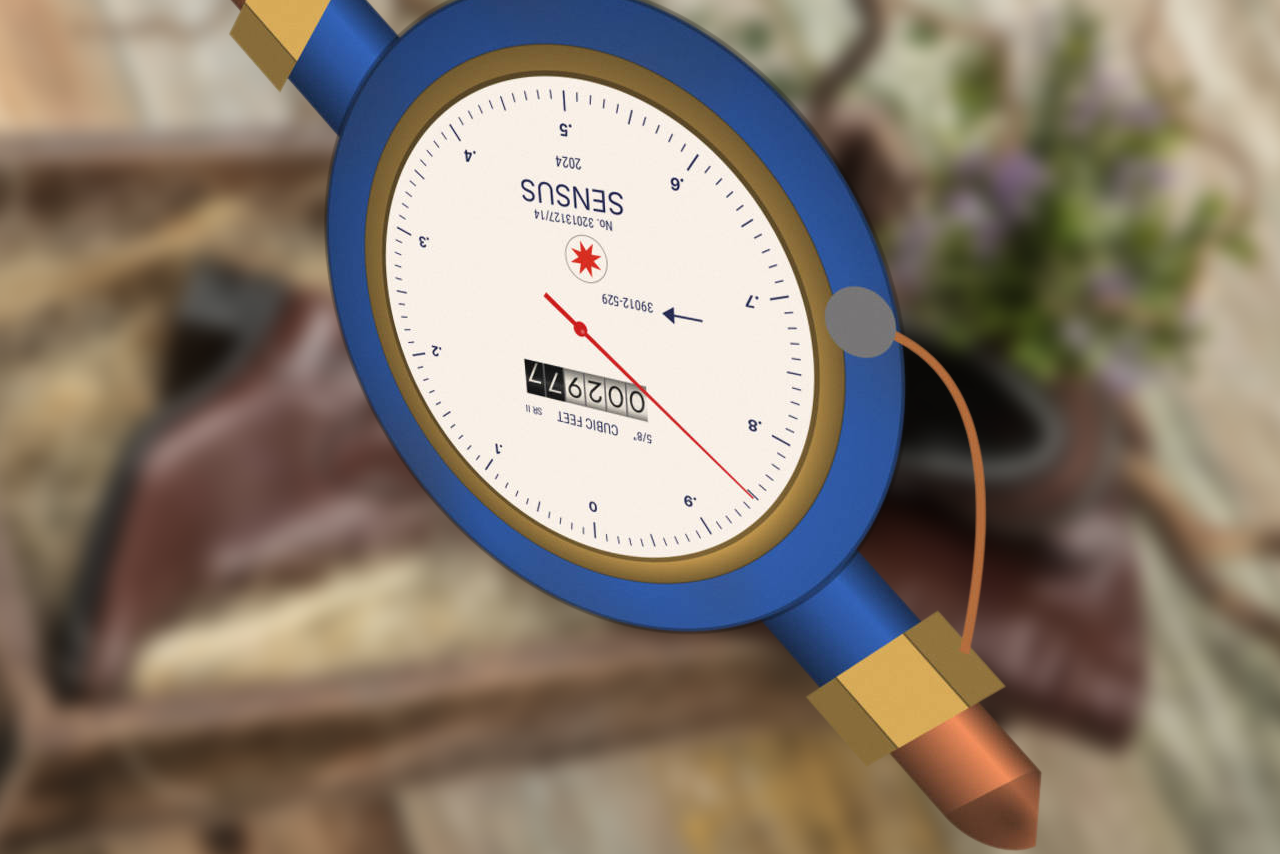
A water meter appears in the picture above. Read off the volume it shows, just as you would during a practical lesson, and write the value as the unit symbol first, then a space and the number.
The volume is ft³ 2976.85
